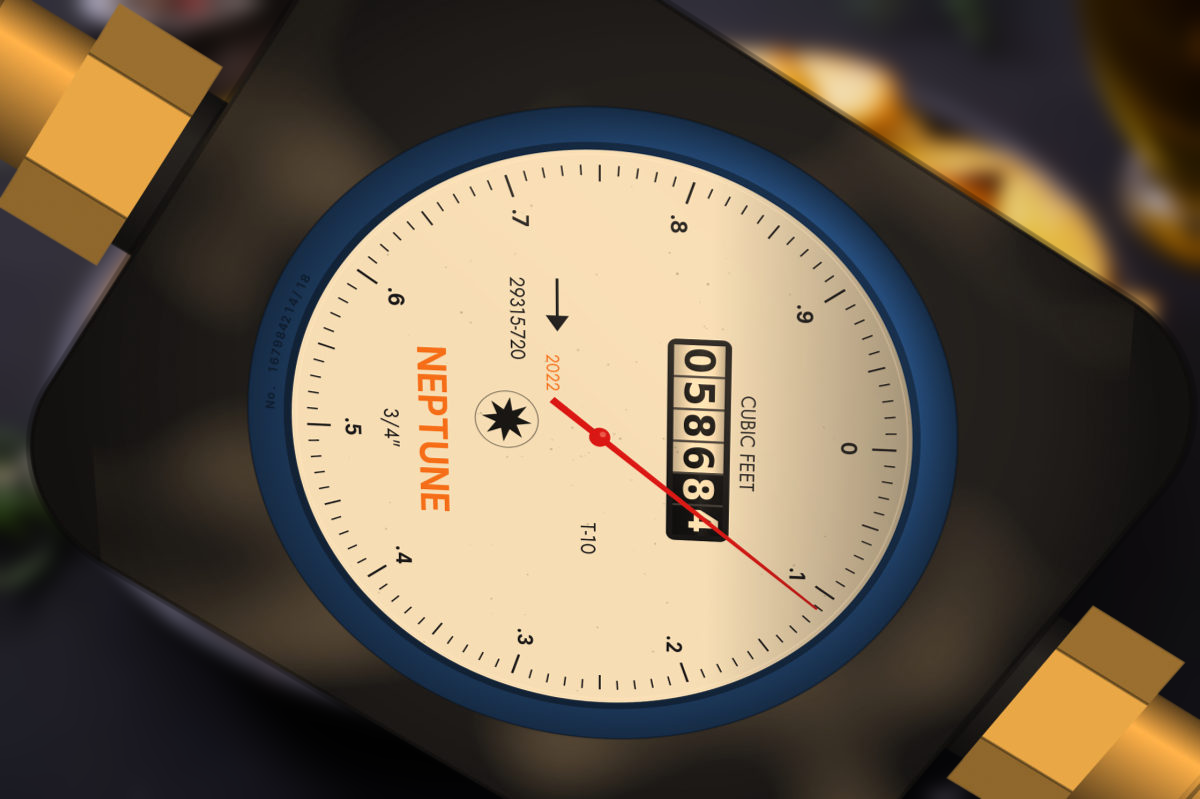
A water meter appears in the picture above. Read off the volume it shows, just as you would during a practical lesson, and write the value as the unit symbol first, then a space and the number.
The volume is ft³ 58684.11
